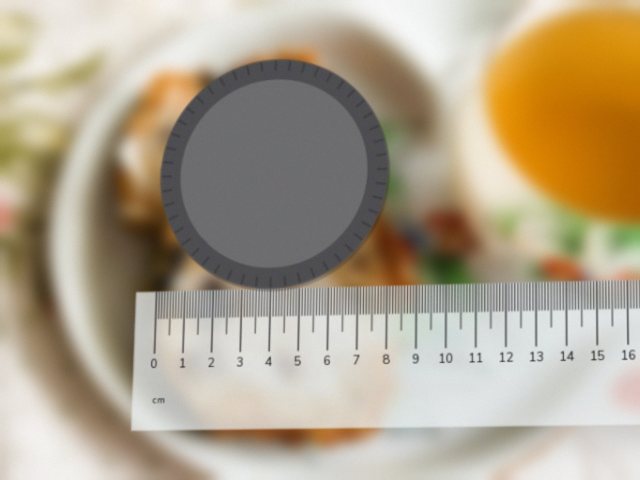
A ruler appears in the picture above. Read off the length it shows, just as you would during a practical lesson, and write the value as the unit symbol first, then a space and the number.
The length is cm 8
